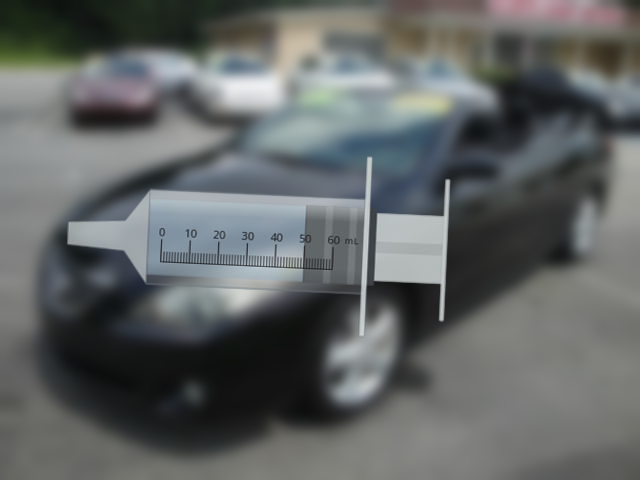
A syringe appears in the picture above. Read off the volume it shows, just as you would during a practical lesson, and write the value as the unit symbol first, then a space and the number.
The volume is mL 50
